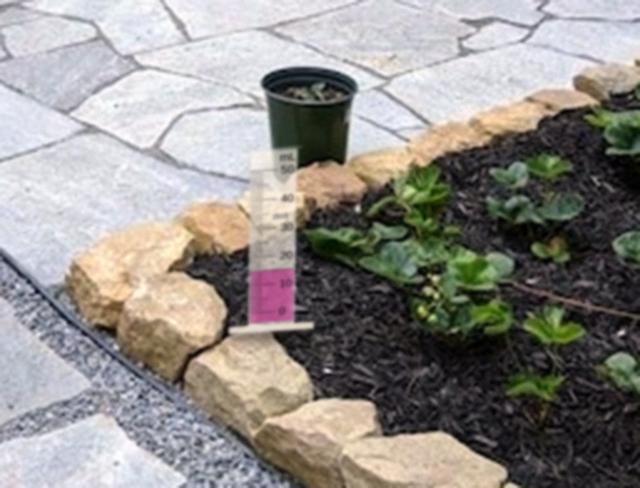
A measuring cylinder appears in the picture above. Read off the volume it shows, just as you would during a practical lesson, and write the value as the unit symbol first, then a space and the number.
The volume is mL 15
